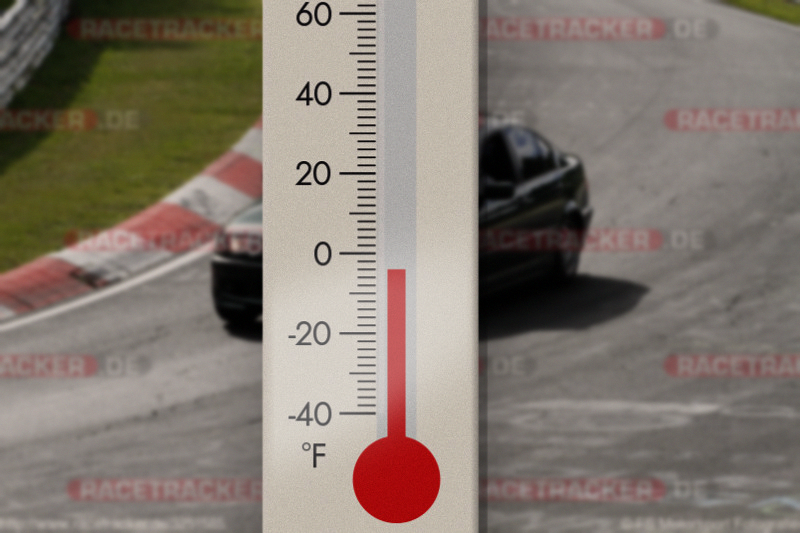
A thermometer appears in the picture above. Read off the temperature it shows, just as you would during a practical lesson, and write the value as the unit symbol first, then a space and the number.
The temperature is °F -4
